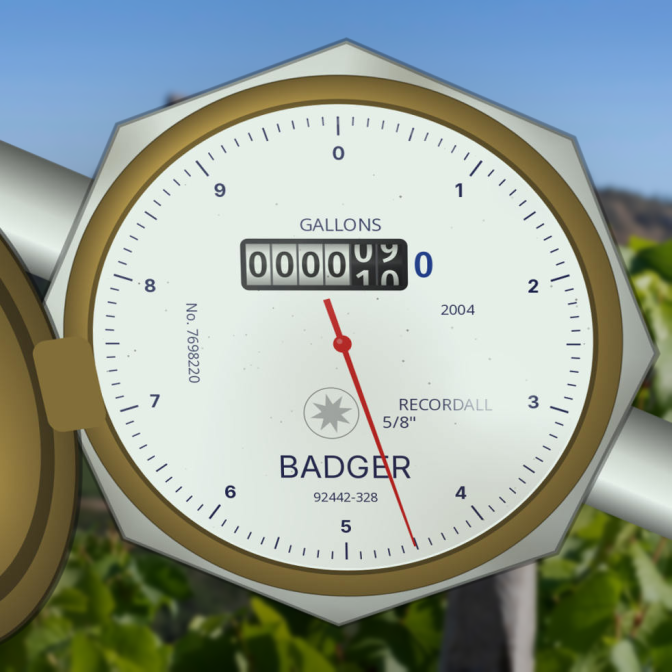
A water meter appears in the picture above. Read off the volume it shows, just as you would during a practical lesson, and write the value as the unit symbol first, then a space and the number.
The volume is gal 94.5
